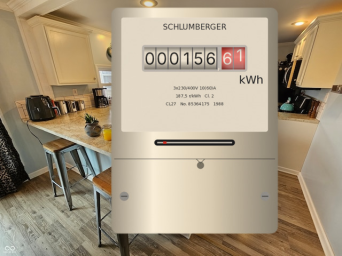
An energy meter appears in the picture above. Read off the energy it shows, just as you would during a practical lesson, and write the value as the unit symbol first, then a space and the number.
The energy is kWh 156.61
